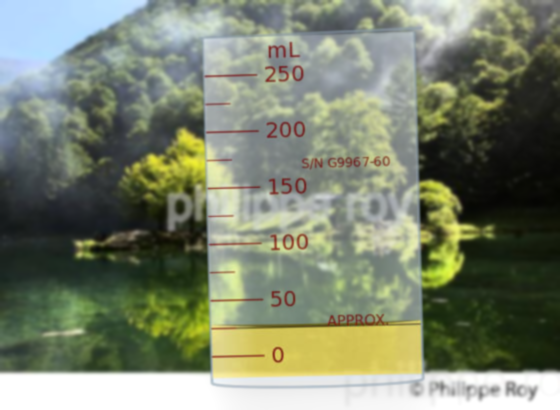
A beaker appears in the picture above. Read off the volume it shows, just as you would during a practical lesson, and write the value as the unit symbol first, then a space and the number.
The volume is mL 25
